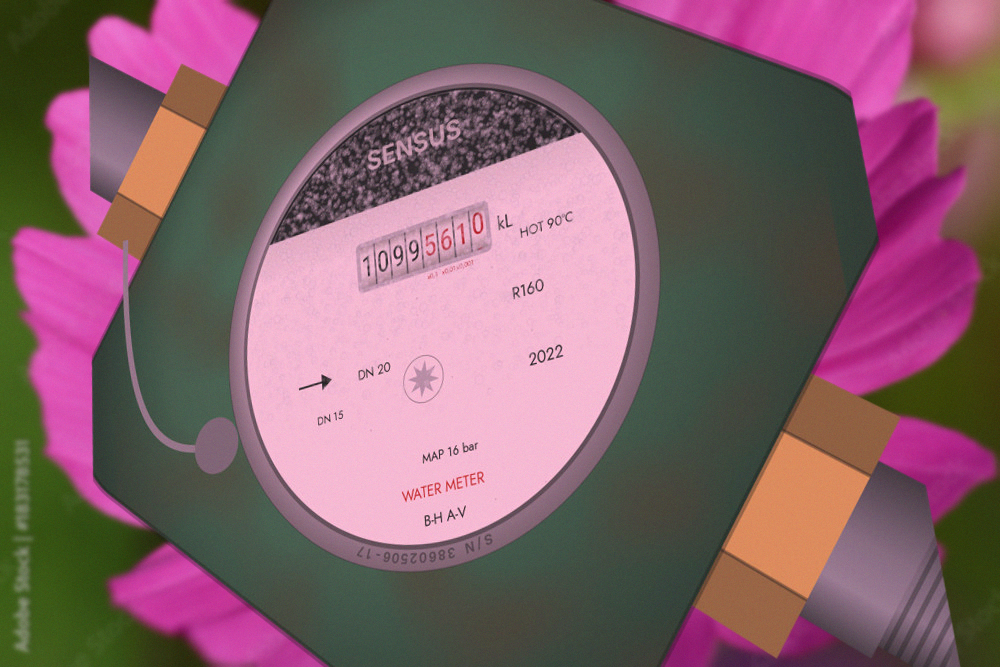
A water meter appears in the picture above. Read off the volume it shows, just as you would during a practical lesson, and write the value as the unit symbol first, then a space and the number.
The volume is kL 1099.5610
